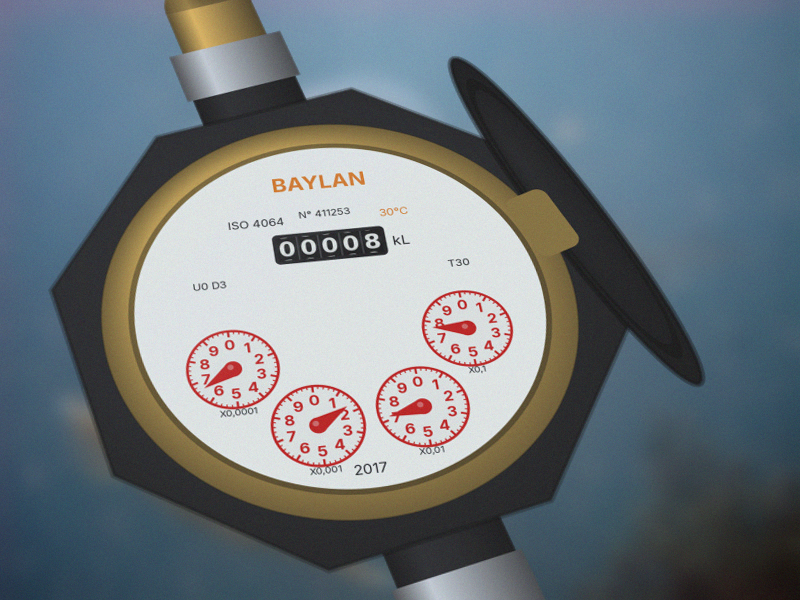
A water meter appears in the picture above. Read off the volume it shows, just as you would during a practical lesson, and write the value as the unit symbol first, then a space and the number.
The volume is kL 8.7716
